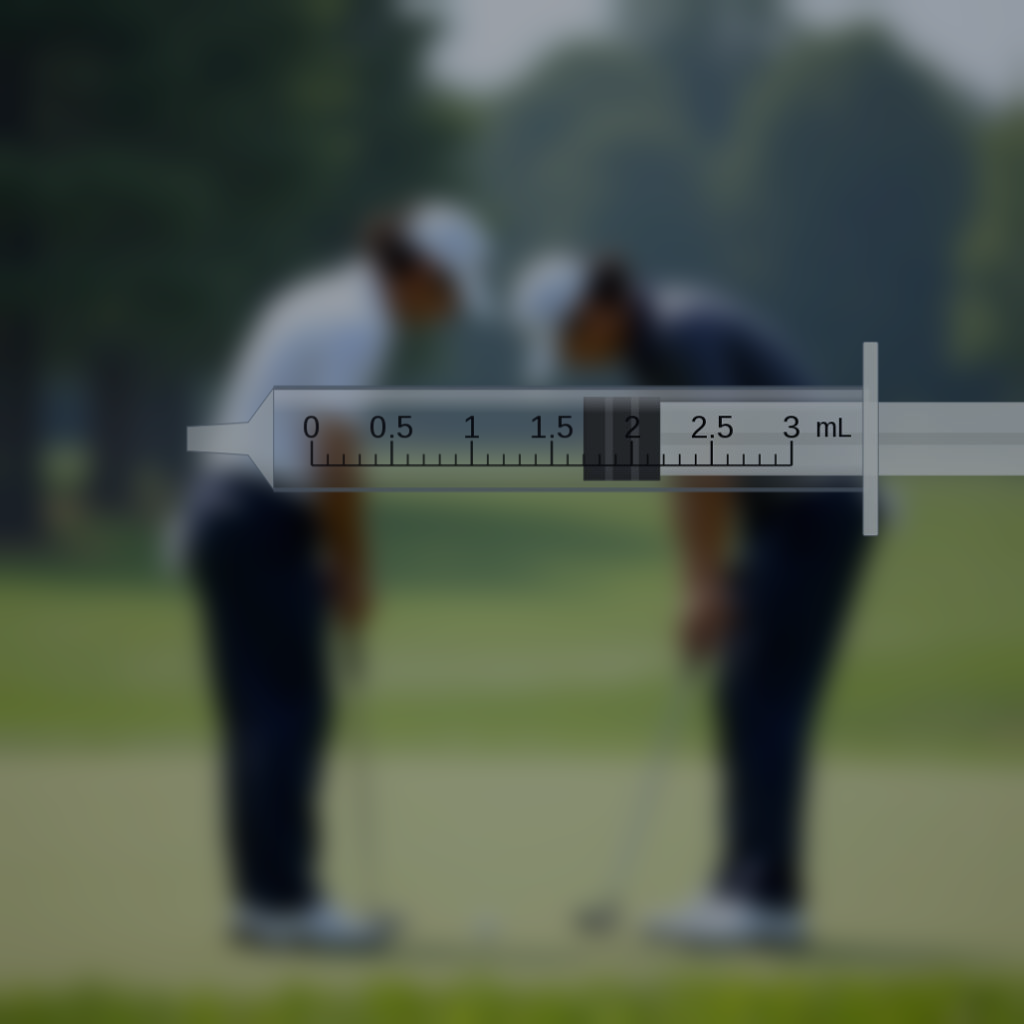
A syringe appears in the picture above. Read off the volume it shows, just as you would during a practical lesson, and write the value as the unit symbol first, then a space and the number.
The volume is mL 1.7
